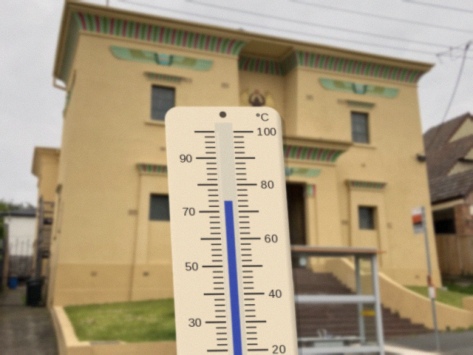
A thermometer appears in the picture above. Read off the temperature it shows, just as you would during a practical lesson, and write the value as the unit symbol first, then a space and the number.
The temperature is °C 74
